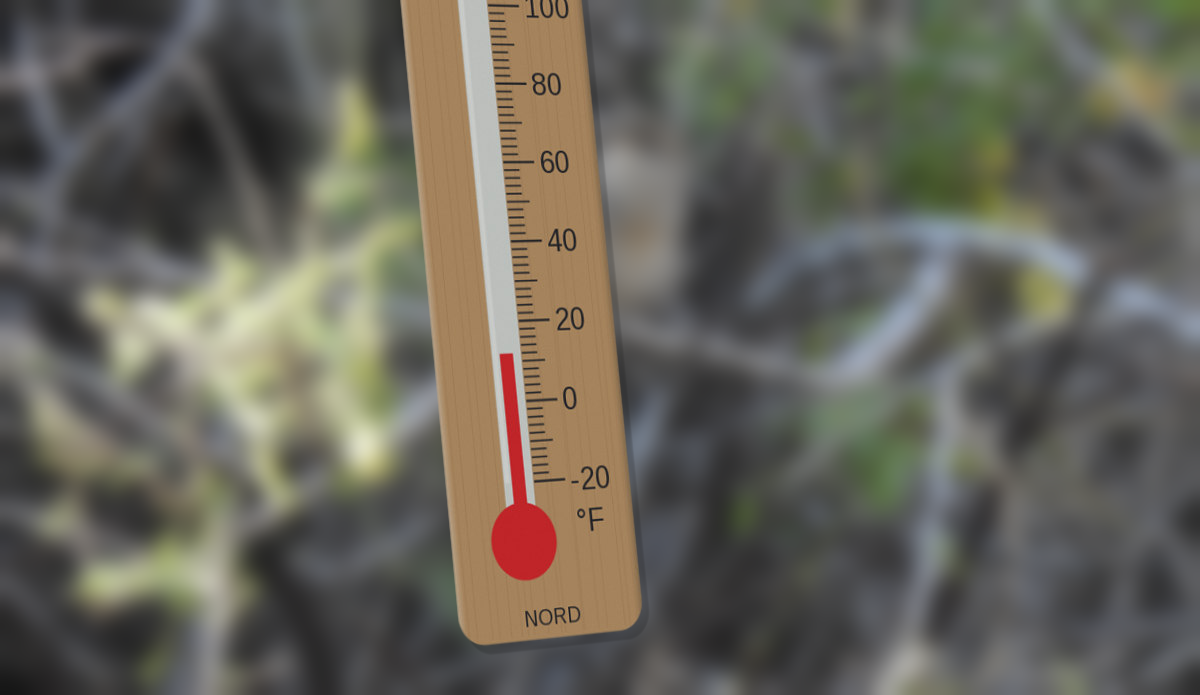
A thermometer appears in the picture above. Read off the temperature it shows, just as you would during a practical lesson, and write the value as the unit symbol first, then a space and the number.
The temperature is °F 12
